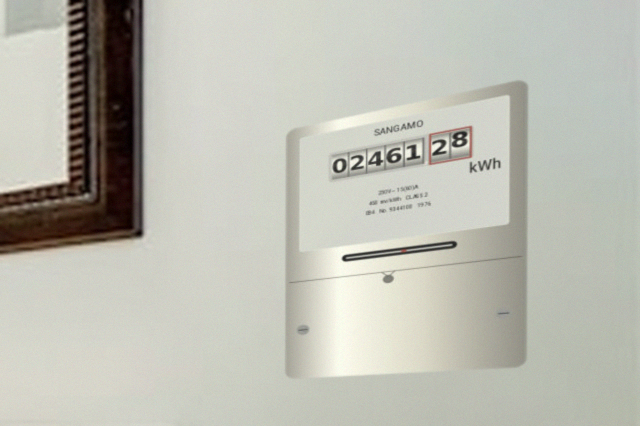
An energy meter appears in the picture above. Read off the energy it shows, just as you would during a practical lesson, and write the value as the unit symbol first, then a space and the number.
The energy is kWh 2461.28
